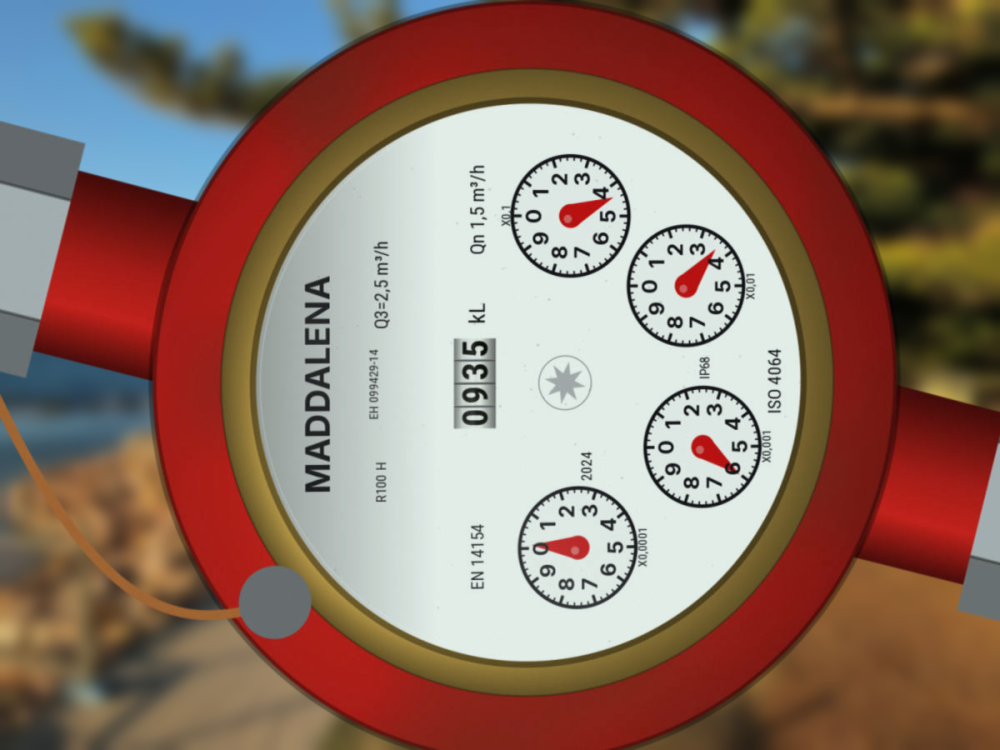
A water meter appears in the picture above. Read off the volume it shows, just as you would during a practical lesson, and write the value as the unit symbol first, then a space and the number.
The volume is kL 935.4360
